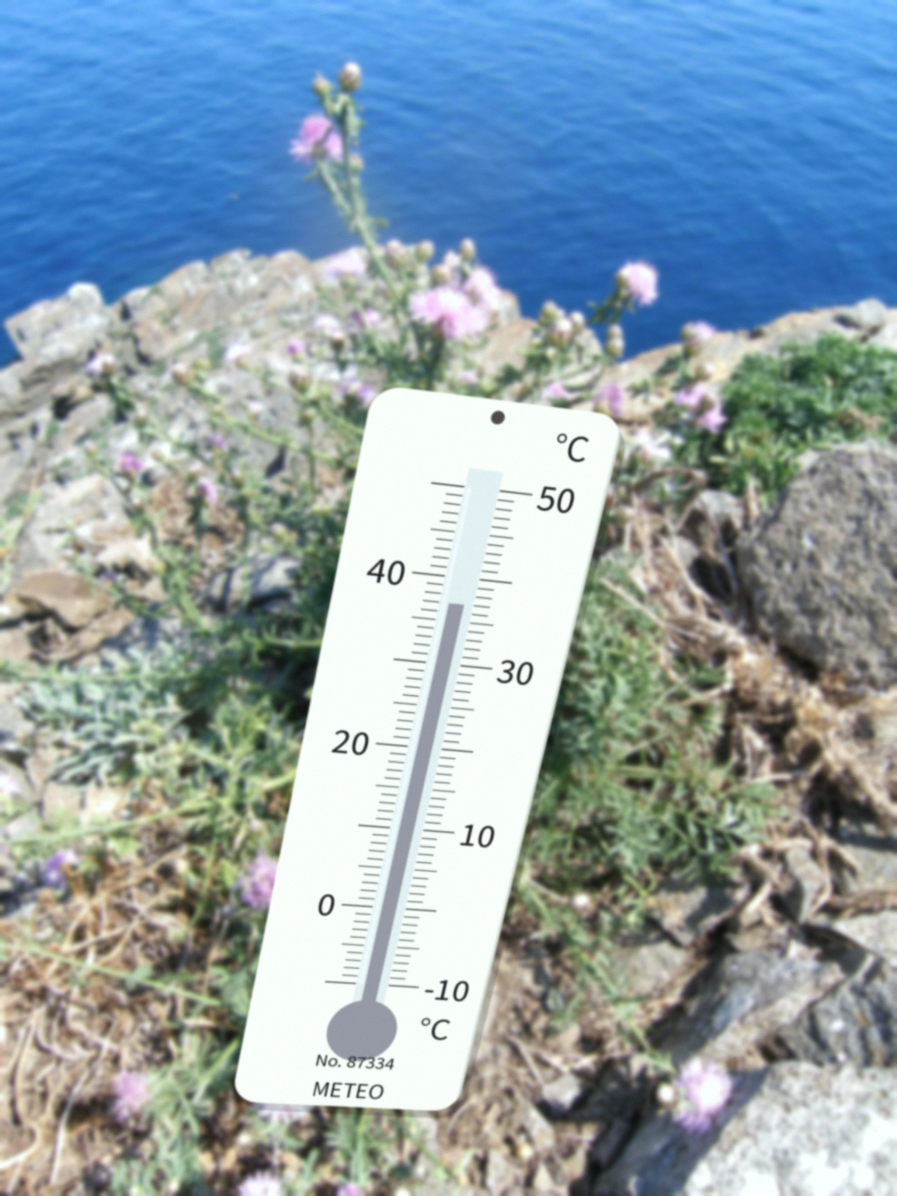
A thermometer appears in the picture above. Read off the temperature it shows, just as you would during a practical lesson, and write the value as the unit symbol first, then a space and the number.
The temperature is °C 37
